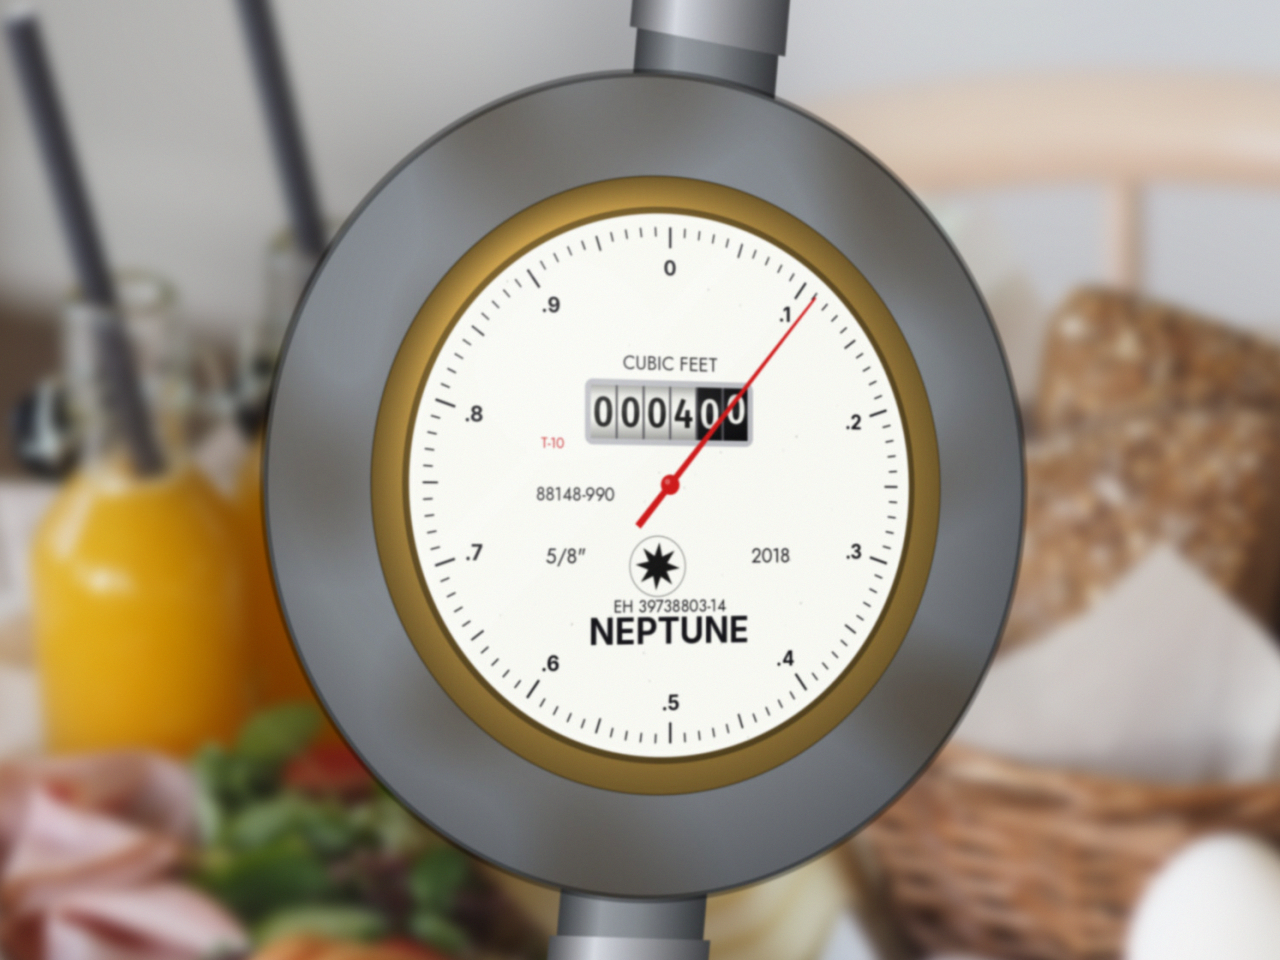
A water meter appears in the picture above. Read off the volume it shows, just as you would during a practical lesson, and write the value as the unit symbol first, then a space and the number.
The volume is ft³ 400.11
